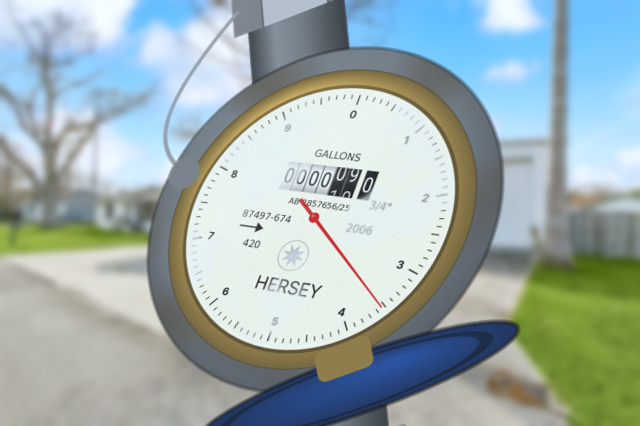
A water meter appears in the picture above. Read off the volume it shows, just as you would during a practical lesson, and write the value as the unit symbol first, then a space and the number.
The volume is gal 93.5
